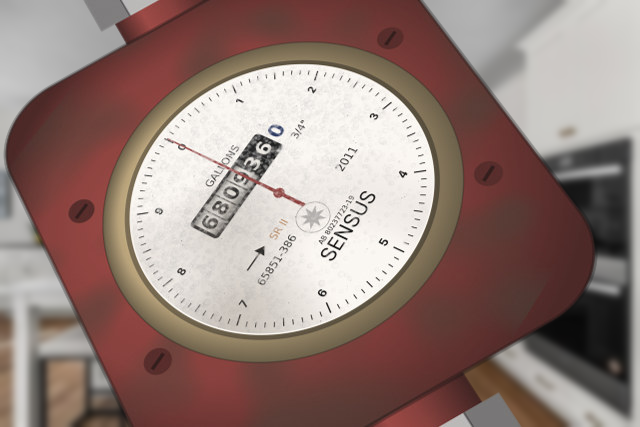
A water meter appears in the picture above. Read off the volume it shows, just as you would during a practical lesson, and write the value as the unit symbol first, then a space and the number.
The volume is gal 6809360.0
